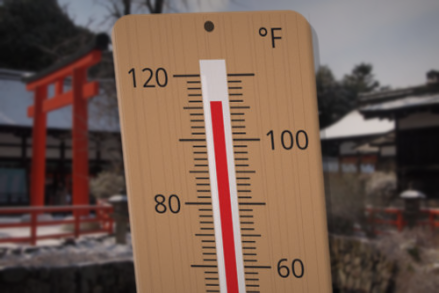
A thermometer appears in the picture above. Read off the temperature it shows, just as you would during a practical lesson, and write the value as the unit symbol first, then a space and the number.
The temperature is °F 112
